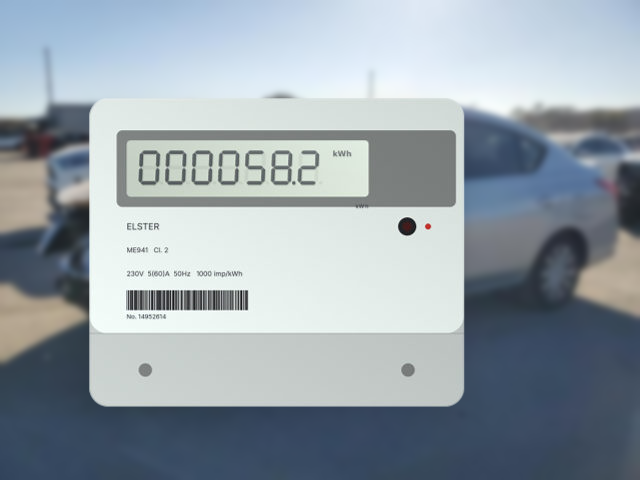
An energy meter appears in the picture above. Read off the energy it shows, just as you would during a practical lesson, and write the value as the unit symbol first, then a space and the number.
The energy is kWh 58.2
